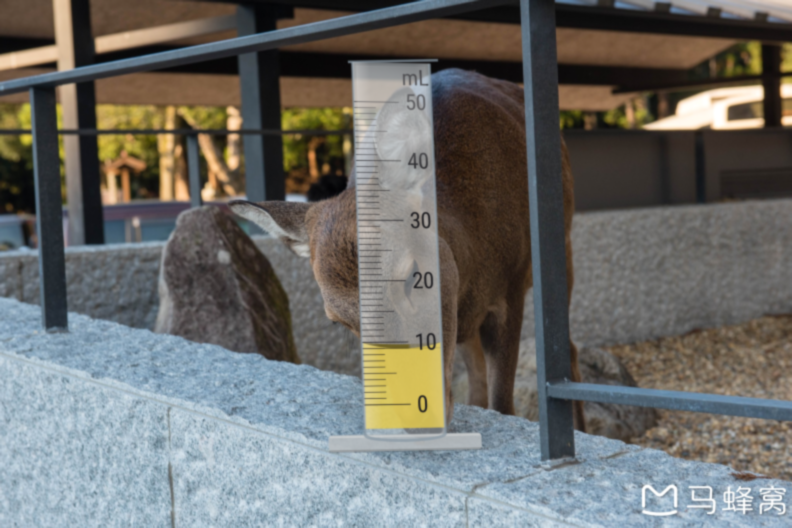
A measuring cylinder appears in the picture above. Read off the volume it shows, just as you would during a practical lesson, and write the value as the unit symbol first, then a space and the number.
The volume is mL 9
